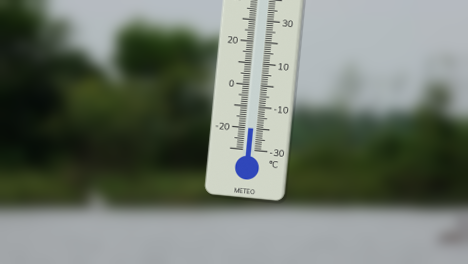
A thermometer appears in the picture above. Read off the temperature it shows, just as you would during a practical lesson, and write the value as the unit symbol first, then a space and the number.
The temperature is °C -20
